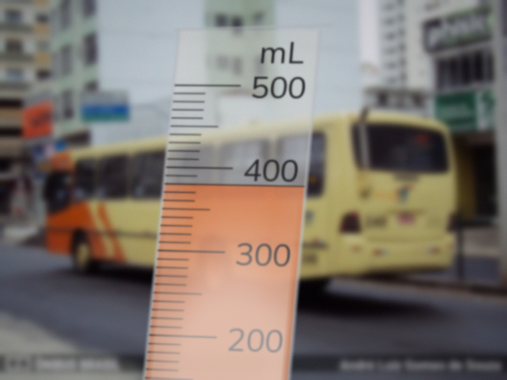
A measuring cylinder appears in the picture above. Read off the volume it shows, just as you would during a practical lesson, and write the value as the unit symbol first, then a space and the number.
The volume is mL 380
